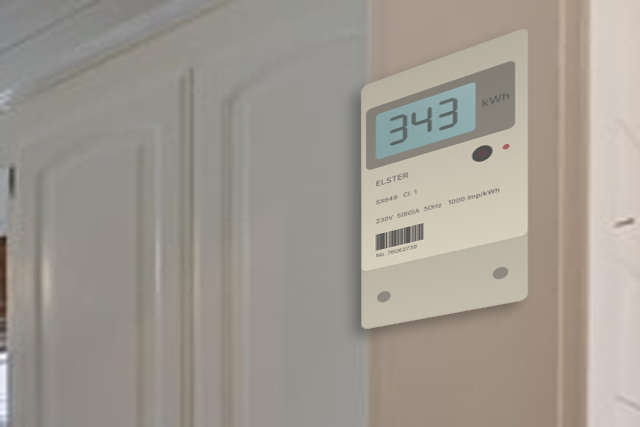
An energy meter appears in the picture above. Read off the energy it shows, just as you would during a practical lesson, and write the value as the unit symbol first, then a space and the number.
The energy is kWh 343
